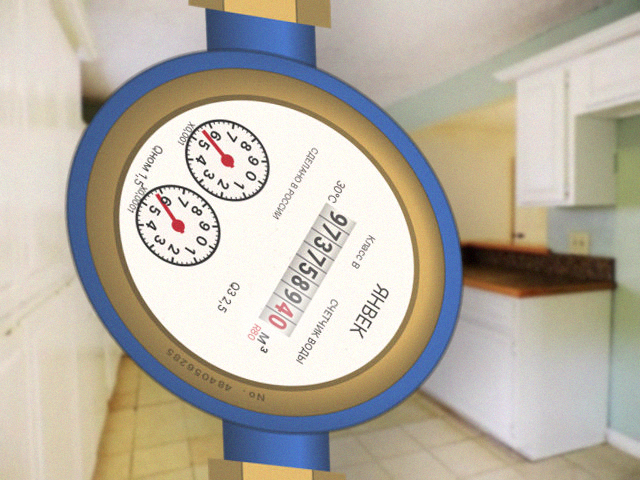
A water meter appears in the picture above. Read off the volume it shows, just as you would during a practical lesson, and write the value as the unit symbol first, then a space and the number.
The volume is m³ 9737589.4055
